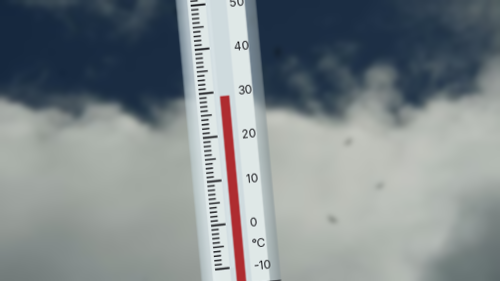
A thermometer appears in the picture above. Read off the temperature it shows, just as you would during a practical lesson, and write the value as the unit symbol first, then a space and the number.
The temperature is °C 29
